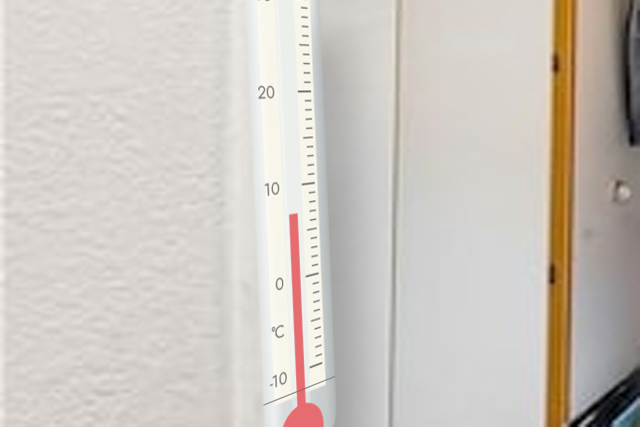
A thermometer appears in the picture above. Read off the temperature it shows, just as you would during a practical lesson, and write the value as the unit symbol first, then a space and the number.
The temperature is °C 7
